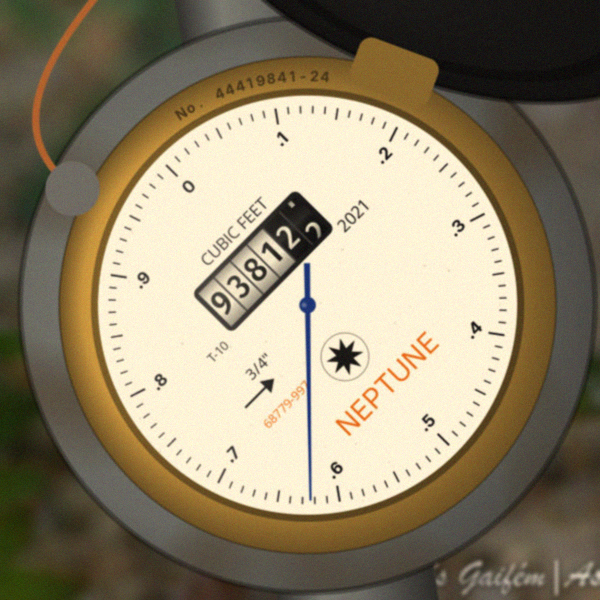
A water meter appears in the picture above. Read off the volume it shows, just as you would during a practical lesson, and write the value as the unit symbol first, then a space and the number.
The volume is ft³ 938121.62
